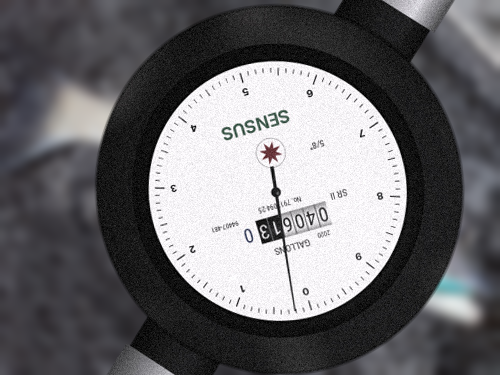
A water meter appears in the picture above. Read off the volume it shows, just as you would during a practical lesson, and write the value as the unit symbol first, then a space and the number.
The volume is gal 406130.2
